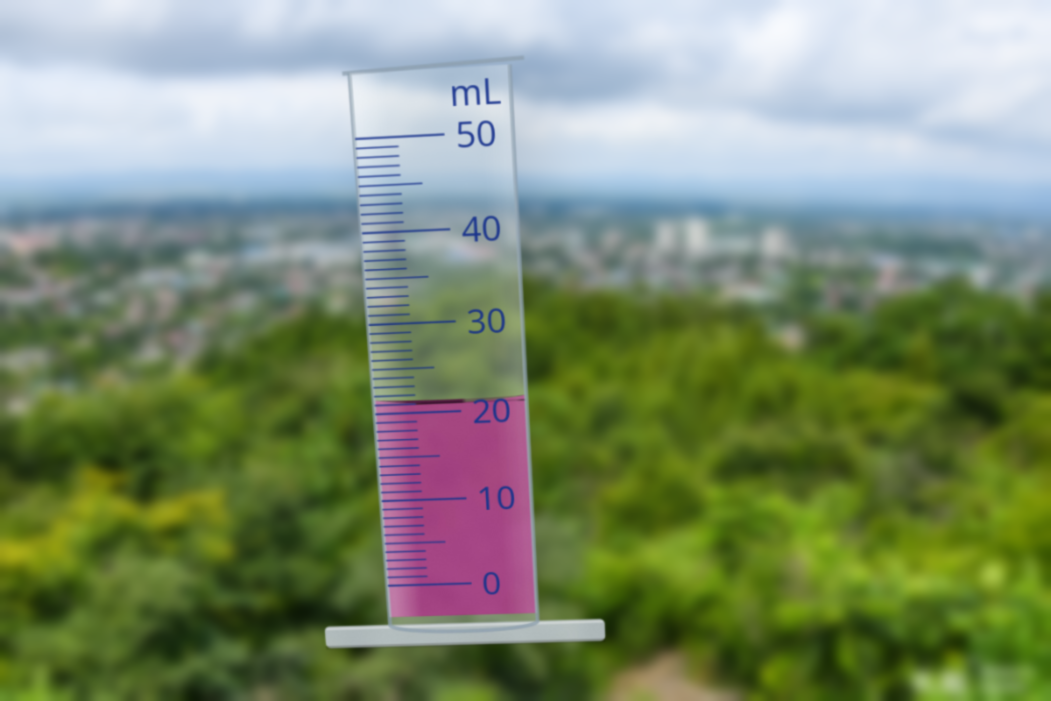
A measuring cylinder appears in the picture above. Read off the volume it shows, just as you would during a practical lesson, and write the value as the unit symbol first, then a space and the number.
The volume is mL 21
